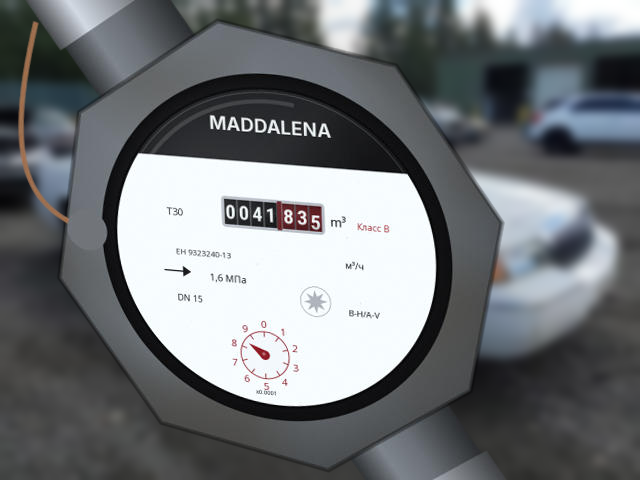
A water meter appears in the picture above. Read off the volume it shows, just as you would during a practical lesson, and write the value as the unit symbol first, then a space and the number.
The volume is m³ 41.8348
